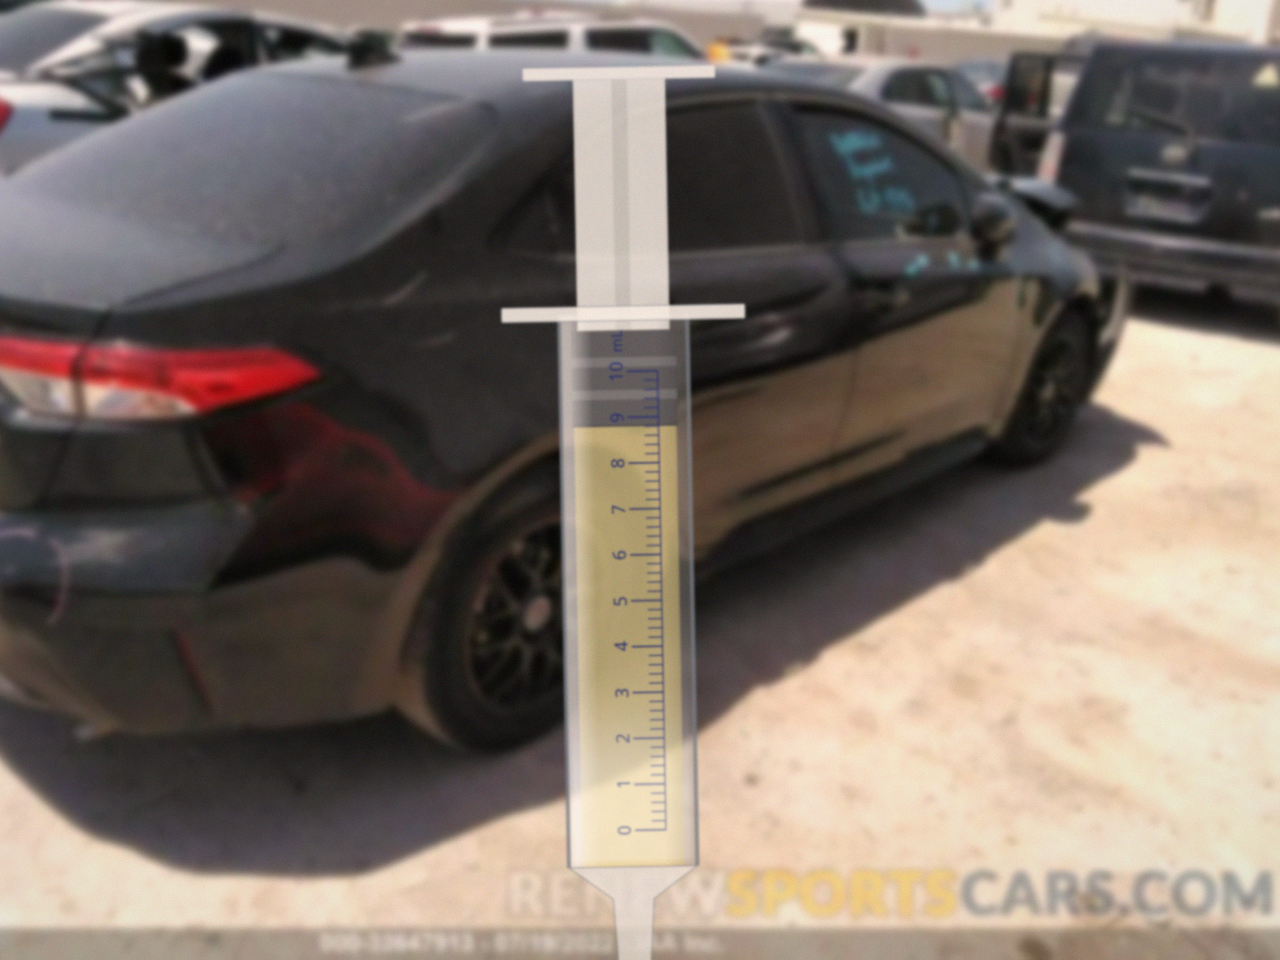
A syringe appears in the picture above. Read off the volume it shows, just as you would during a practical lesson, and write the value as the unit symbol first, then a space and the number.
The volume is mL 8.8
